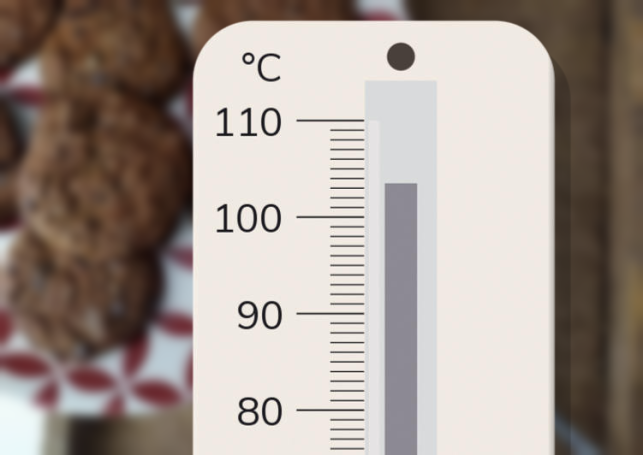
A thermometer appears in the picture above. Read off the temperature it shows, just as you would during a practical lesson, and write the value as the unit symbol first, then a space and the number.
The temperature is °C 103.5
